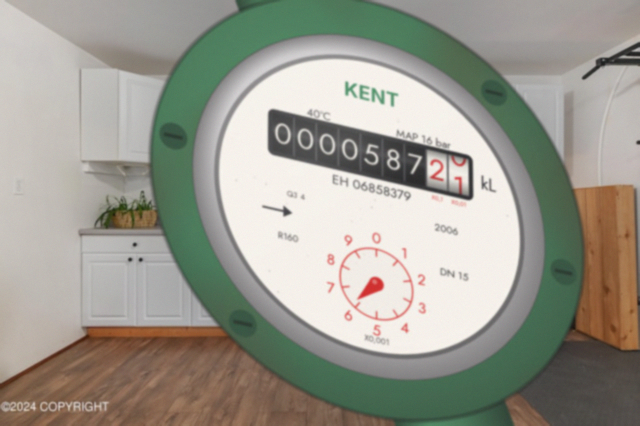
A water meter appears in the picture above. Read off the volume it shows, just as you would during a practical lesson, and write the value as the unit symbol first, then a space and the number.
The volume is kL 587.206
